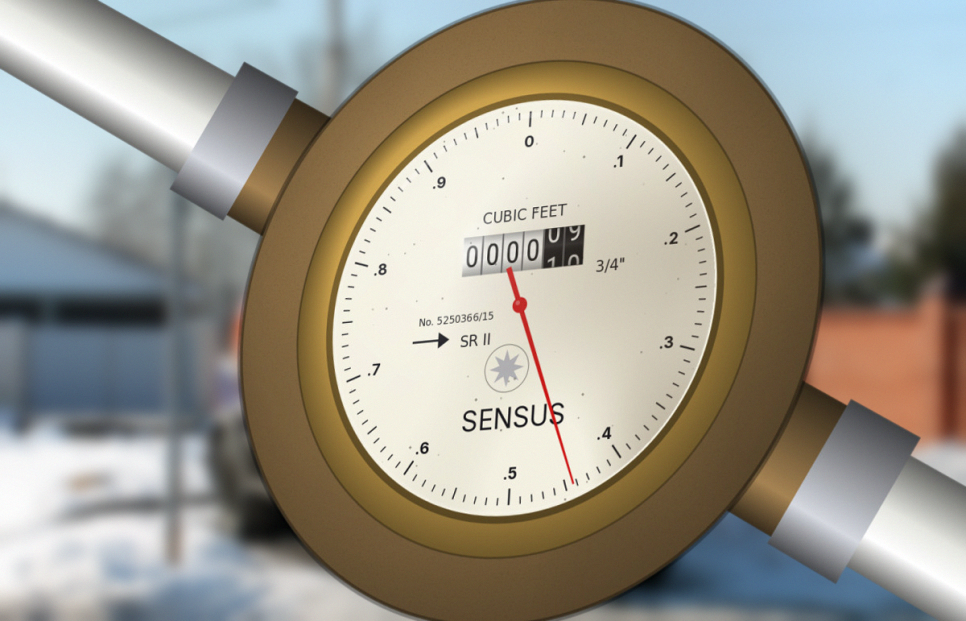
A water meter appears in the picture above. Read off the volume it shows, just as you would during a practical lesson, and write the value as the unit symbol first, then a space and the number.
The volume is ft³ 9.44
